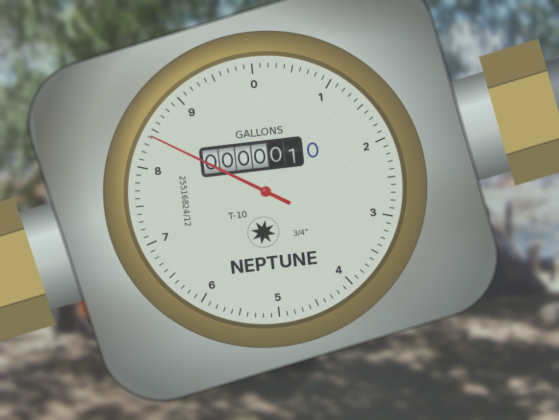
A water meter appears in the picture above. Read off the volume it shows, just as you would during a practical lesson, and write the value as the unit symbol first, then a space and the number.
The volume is gal 8.4
